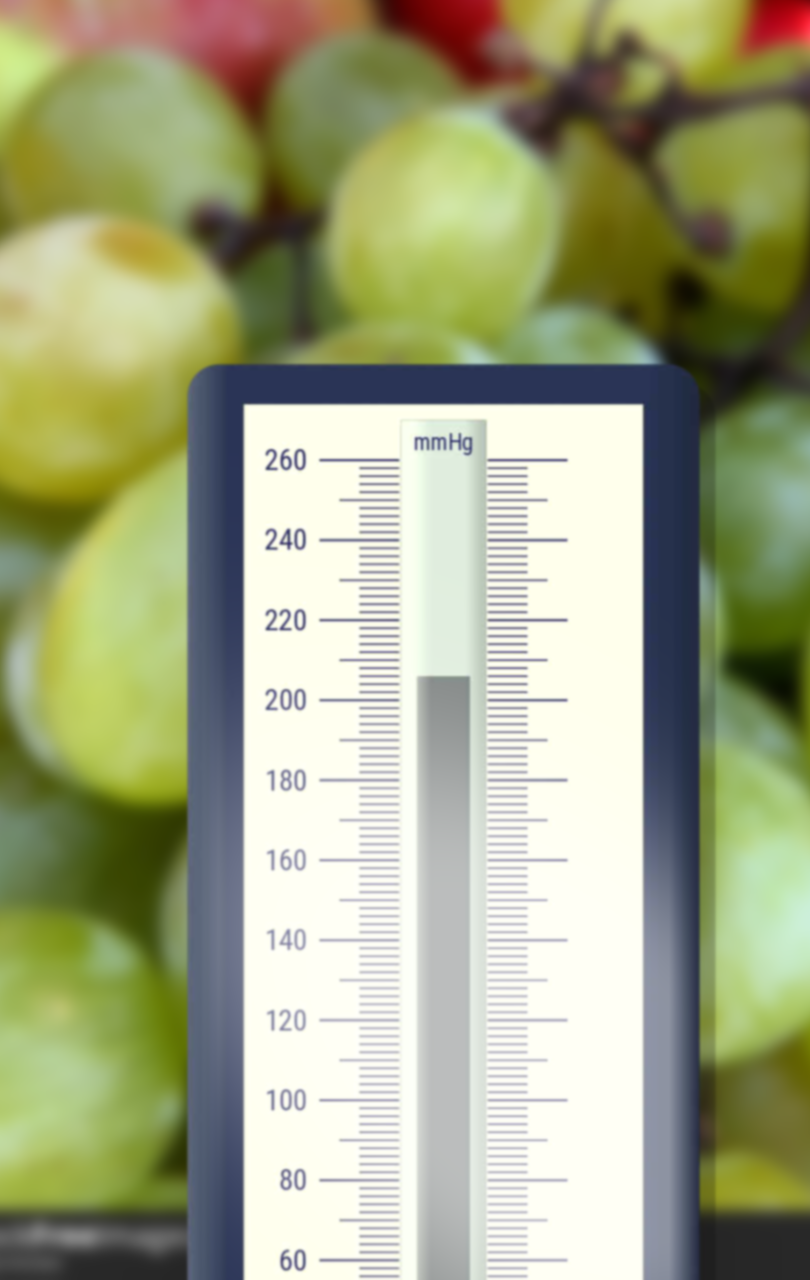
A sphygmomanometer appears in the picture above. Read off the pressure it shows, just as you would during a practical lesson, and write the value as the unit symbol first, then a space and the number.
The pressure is mmHg 206
